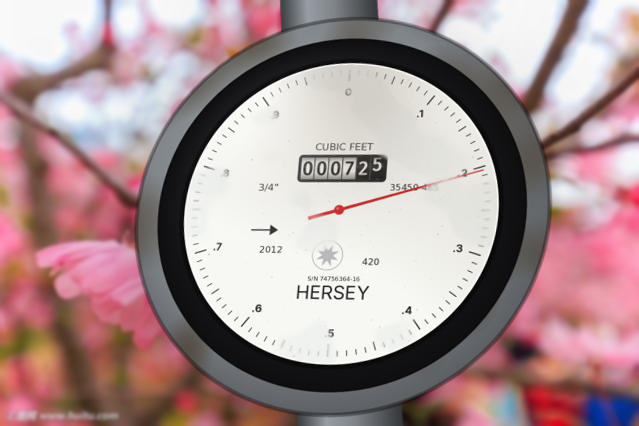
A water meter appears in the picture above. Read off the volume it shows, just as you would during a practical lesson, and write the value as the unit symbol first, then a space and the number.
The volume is ft³ 725.20
